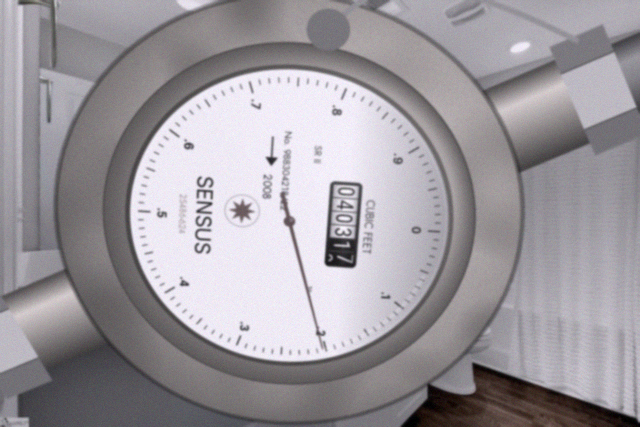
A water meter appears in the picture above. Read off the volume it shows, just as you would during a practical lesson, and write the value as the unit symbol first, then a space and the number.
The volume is ft³ 40317.20
